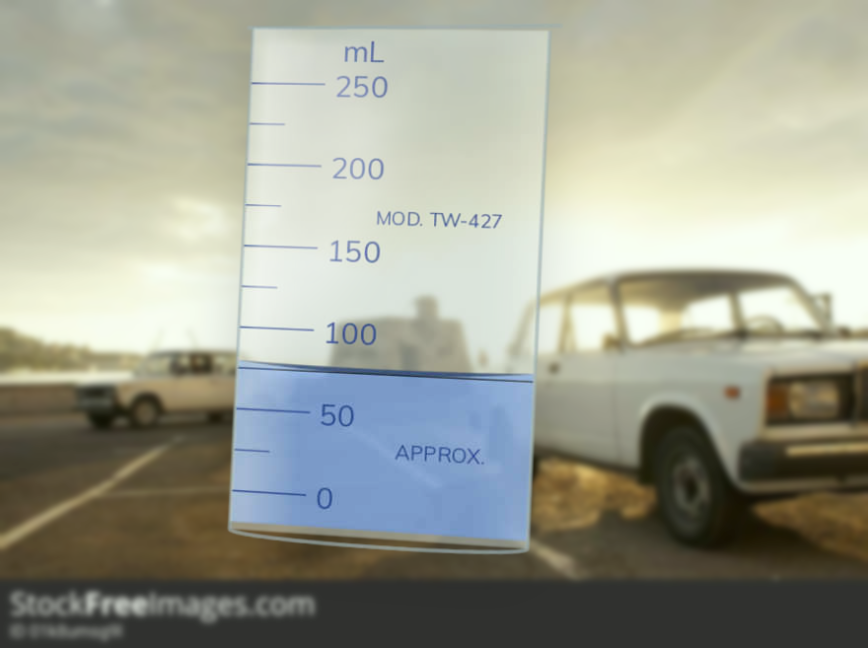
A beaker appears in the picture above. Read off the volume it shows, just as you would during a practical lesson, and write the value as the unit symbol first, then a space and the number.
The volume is mL 75
